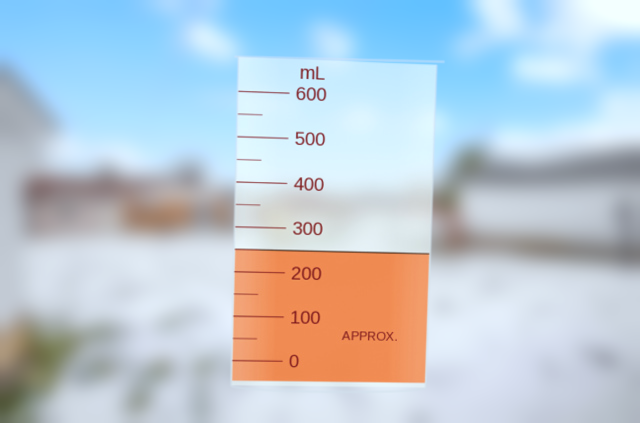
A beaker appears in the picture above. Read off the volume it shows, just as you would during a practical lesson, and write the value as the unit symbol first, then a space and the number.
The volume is mL 250
